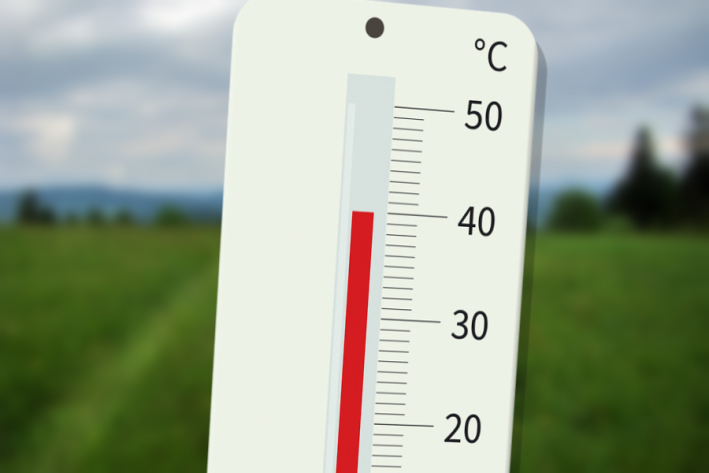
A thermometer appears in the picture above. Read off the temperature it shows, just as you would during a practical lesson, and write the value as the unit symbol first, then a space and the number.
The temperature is °C 40
